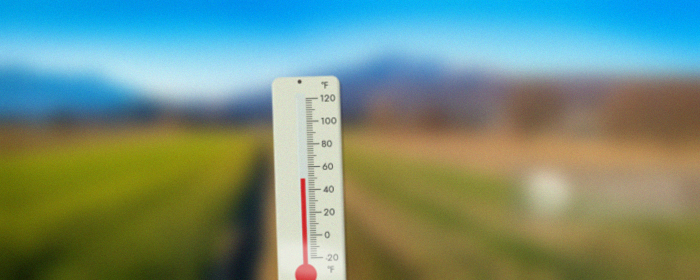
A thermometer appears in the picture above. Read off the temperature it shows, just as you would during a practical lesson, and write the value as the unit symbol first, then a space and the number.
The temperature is °F 50
